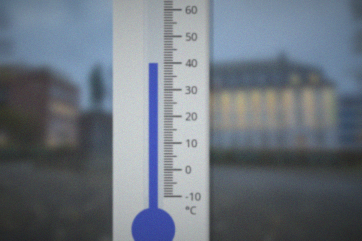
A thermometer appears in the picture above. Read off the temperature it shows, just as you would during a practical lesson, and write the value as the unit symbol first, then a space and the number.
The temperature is °C 40
